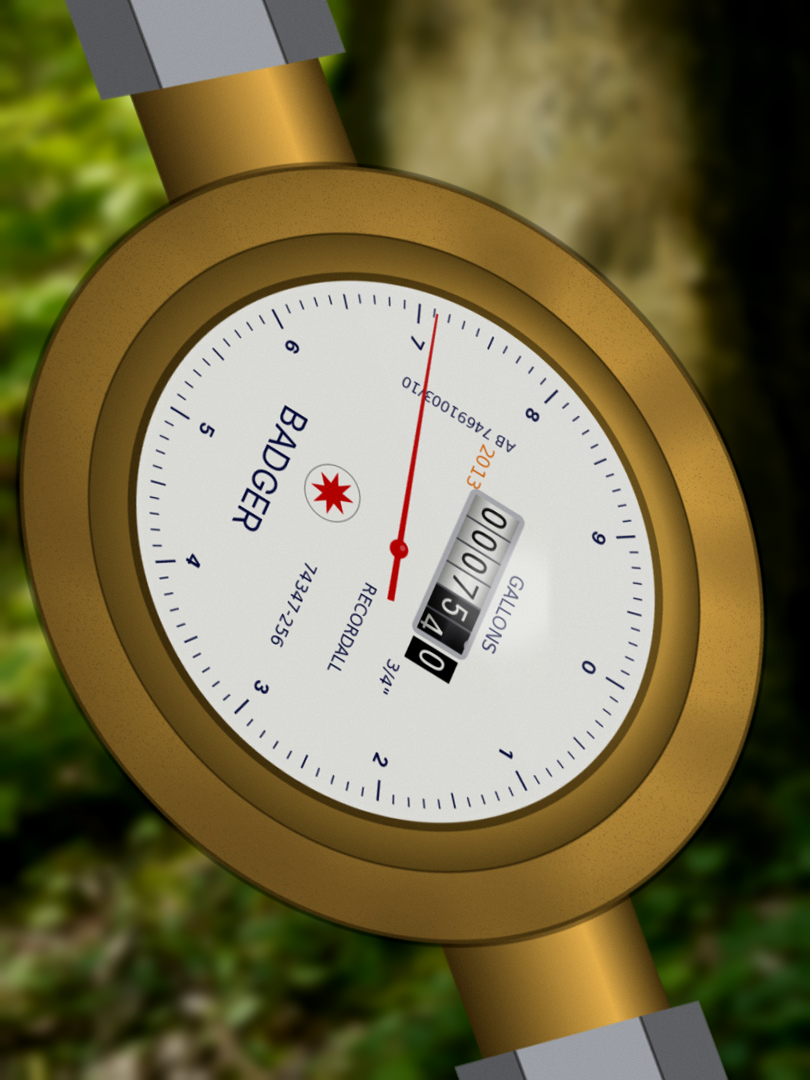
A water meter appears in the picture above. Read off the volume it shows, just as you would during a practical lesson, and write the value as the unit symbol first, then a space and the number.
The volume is gal 7537.1
